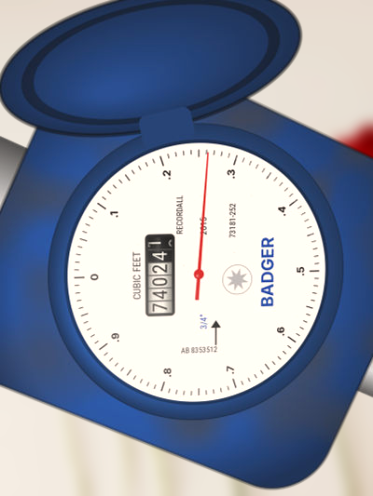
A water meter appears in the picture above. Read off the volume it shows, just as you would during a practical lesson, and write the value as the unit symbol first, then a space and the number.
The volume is ft³ 740241.26
